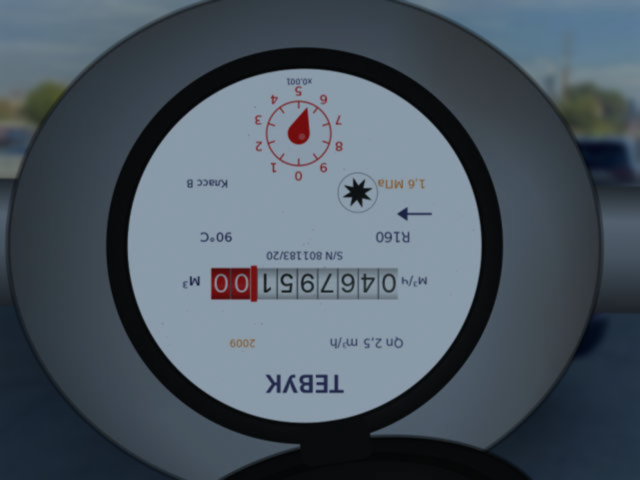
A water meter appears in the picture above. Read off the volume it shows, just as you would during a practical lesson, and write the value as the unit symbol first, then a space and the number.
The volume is m³ 467951.005
